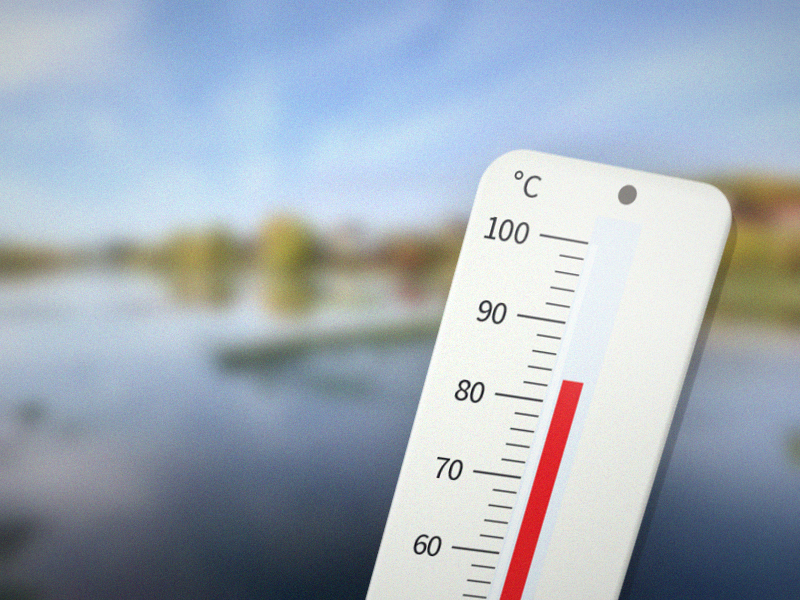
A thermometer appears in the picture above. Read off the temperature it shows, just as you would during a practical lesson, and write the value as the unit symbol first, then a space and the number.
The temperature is °C 83
